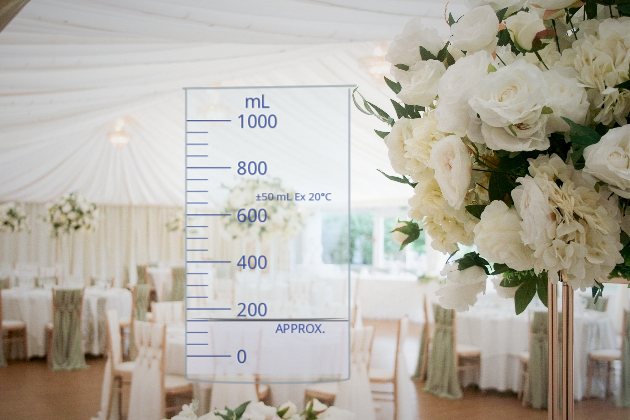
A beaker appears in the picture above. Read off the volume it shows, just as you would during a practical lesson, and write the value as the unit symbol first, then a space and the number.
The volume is mL 150
